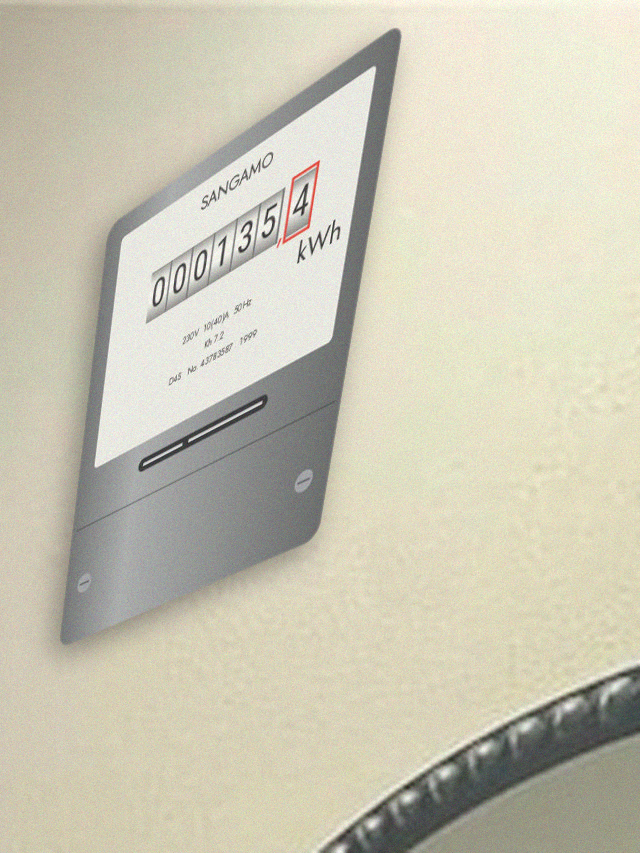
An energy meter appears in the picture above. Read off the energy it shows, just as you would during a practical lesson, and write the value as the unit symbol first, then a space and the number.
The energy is kWh 135.4
